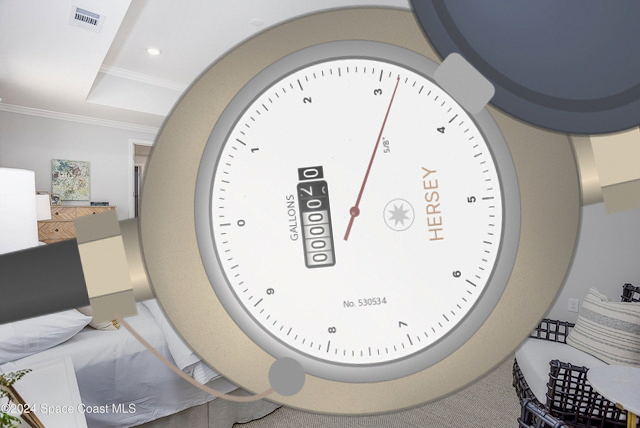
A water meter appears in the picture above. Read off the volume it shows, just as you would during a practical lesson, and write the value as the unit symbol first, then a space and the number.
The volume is gal 23.2
